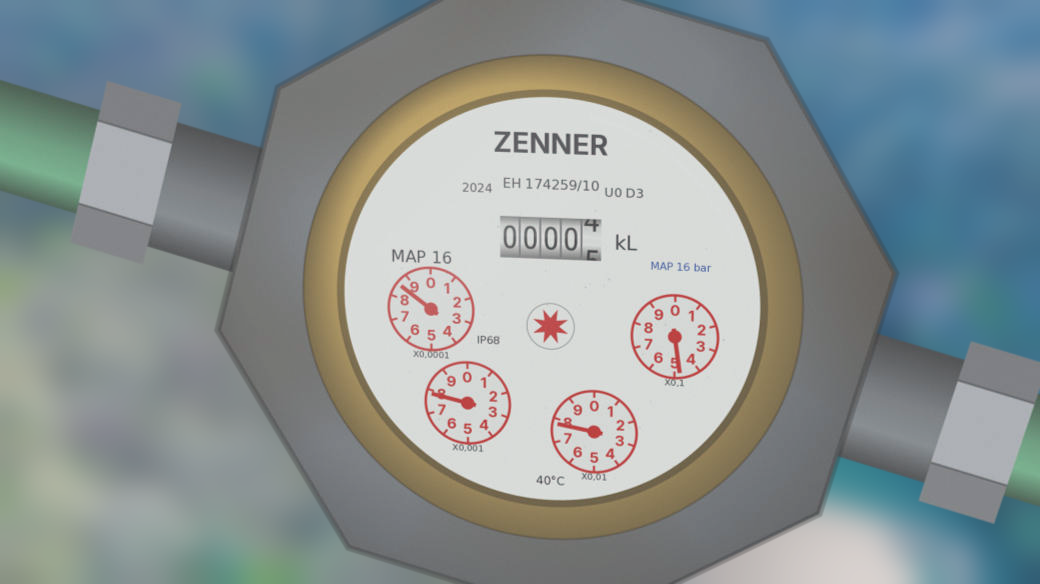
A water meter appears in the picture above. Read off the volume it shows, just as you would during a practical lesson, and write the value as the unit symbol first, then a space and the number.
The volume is kL 4.4778
